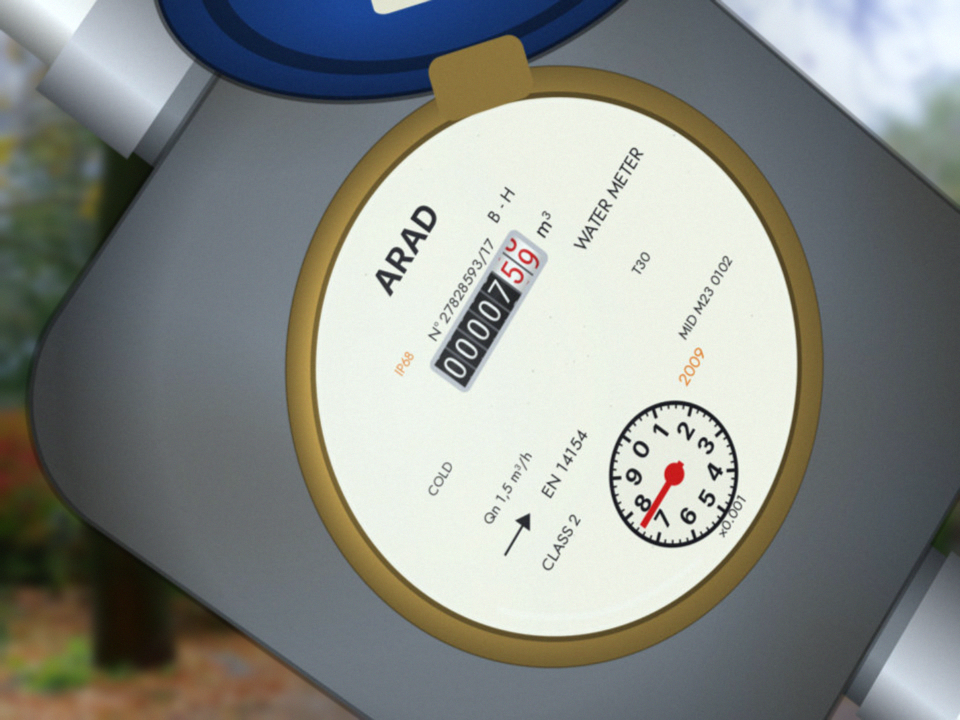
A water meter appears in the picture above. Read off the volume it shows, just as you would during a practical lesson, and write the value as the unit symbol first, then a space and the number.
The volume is m³ 7.587
